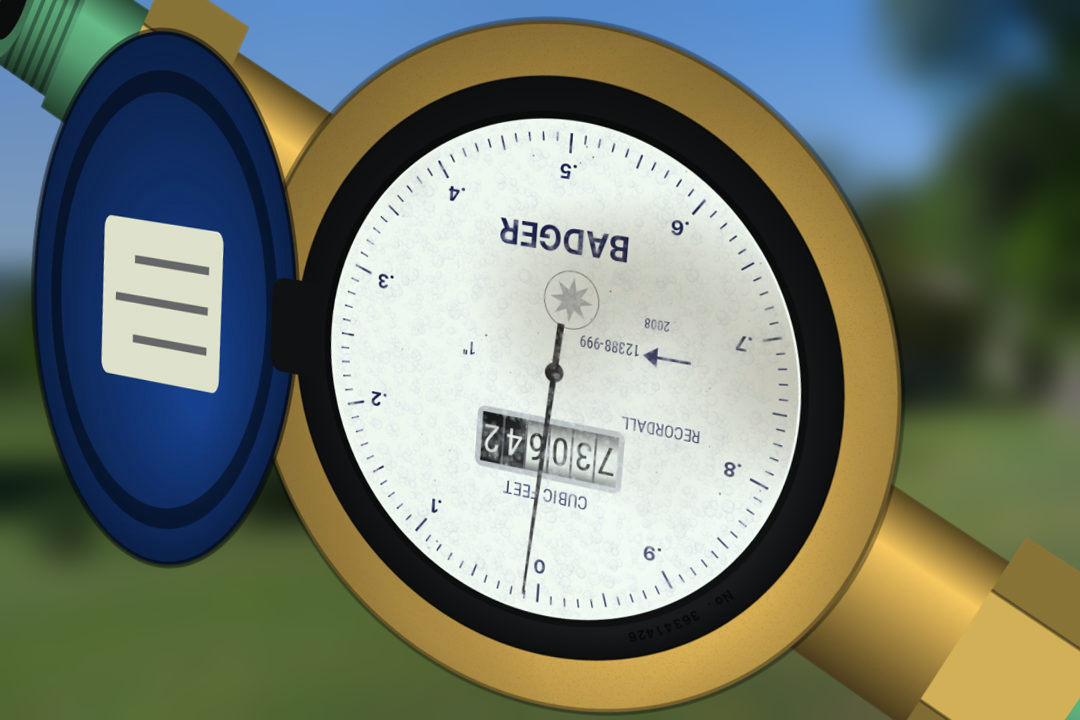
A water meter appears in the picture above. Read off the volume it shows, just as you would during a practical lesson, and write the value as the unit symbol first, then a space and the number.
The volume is ft³ 730642.01
